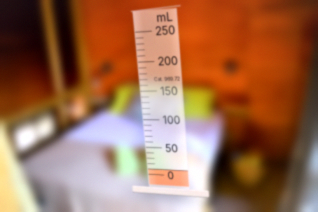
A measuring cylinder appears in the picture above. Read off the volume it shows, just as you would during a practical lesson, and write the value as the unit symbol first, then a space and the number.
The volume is mL 10
